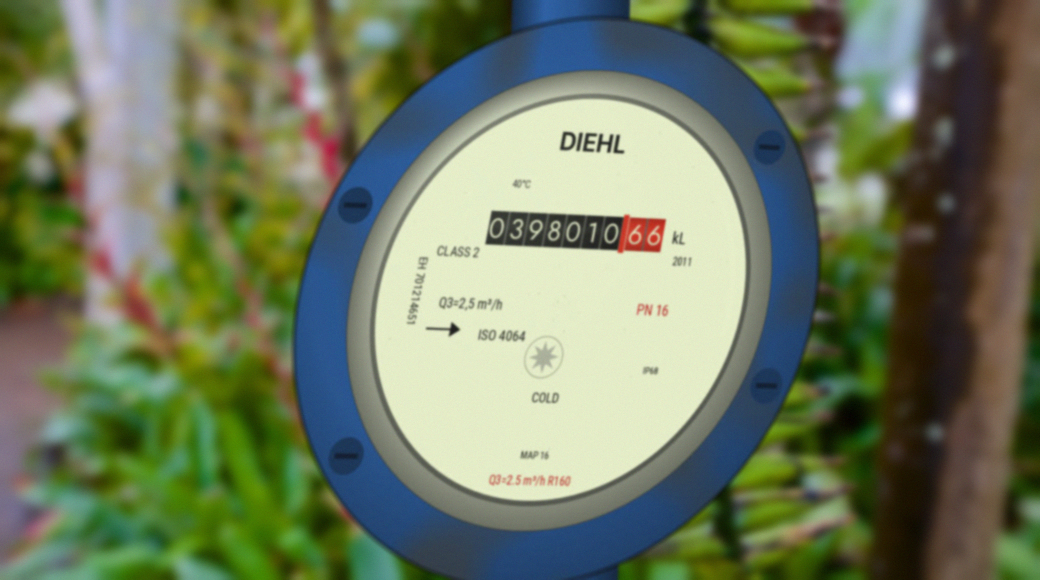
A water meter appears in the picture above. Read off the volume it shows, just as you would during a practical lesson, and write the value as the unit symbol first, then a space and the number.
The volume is kL 398010.66
